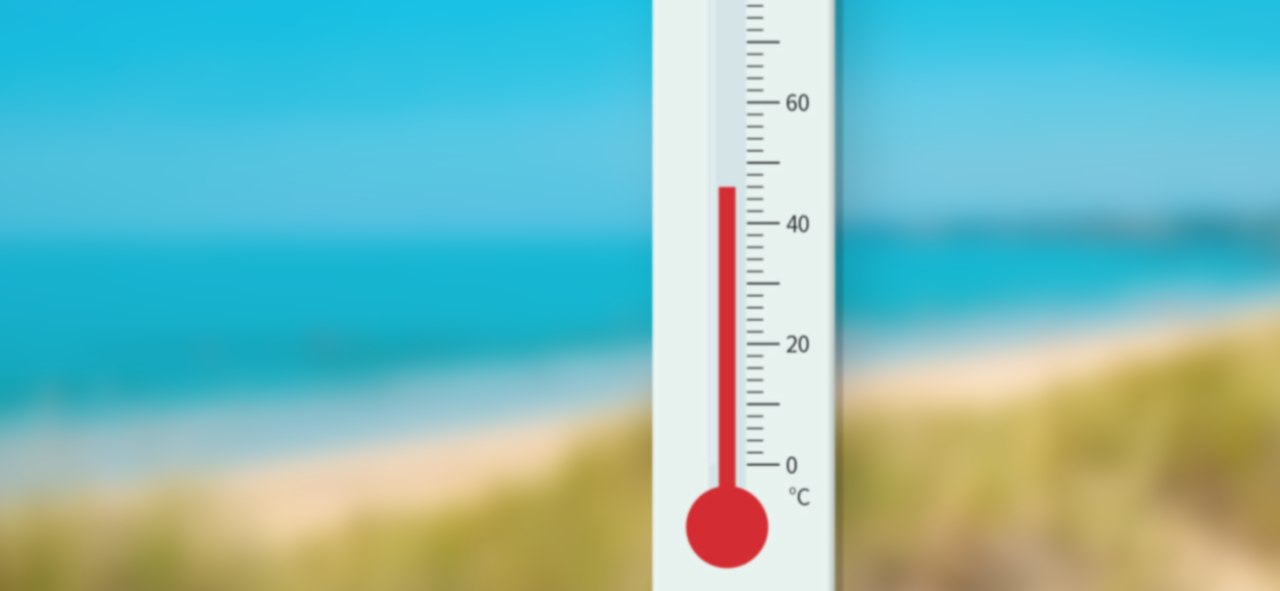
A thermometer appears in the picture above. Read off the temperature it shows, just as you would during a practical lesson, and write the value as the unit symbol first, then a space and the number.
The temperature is °C 46
